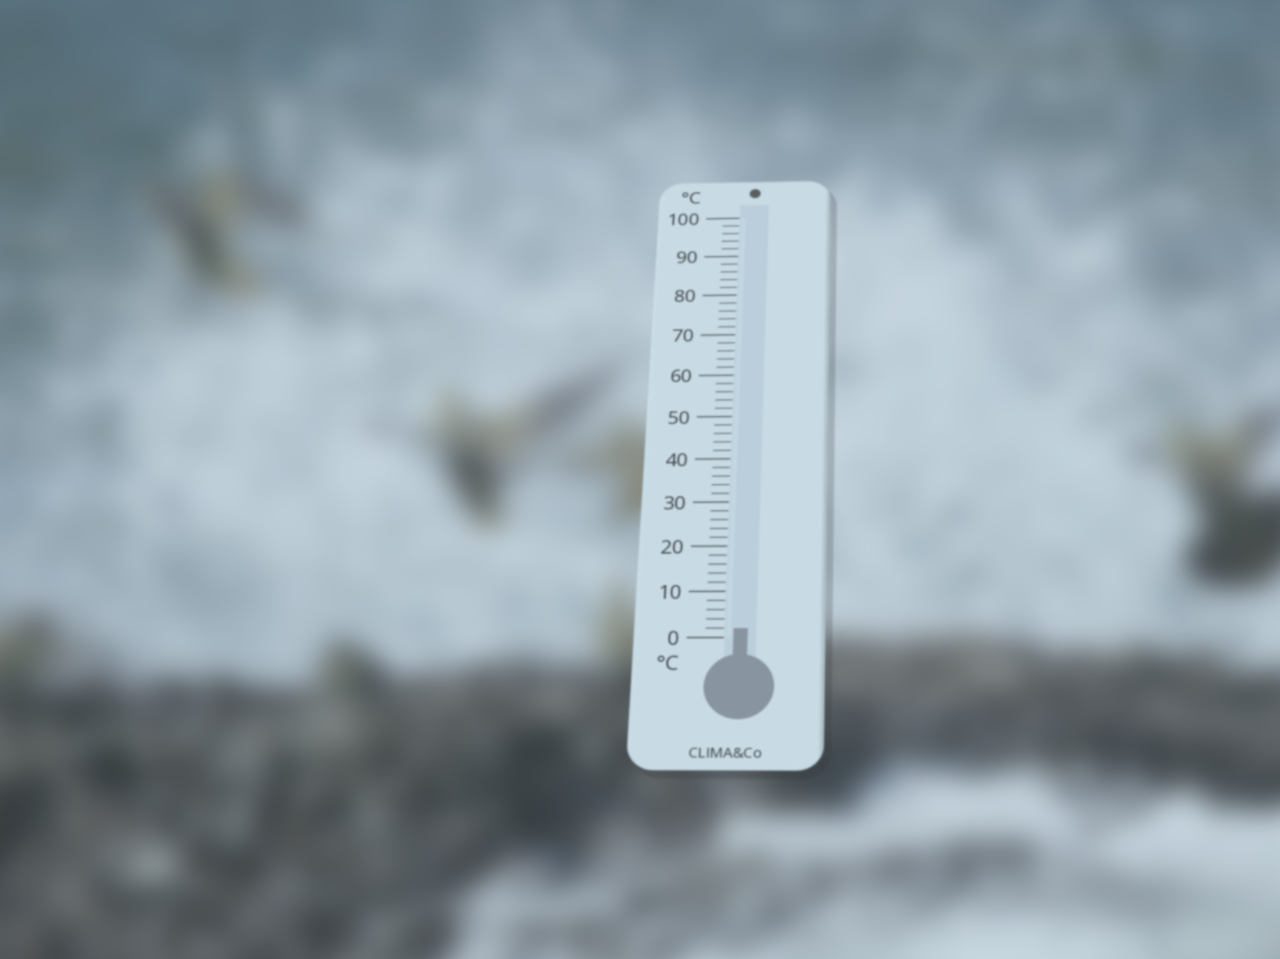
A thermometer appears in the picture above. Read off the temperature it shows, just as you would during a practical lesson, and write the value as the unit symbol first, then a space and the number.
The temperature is °C 2
